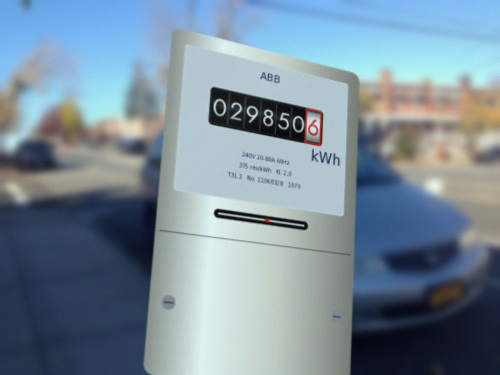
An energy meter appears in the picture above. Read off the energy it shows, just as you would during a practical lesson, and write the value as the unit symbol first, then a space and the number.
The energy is kWh 29850.6
